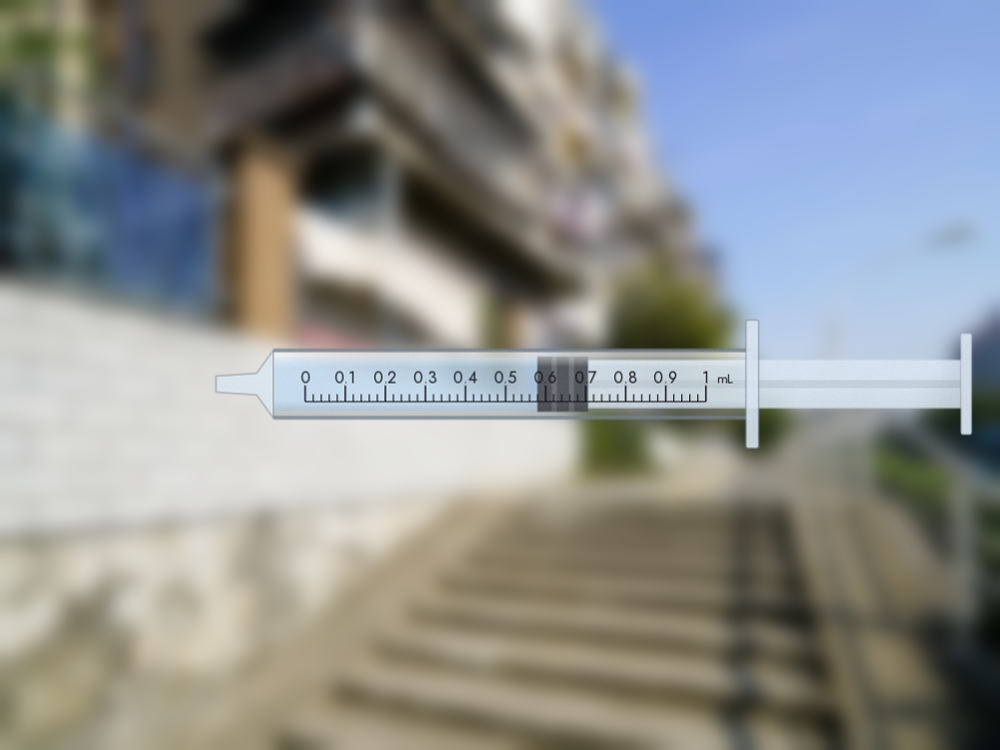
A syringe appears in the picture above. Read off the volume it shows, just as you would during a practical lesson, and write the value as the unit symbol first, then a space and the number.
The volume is mL 0.58
